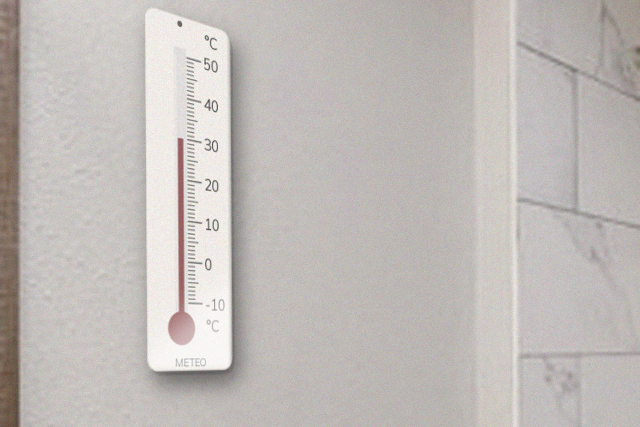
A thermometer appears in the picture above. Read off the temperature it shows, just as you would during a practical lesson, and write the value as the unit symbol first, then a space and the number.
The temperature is °C 30
